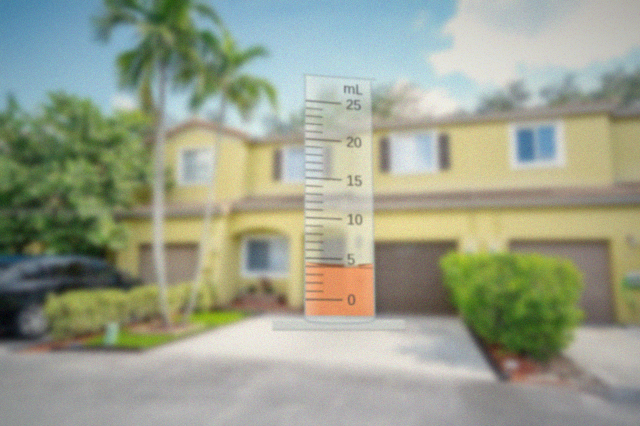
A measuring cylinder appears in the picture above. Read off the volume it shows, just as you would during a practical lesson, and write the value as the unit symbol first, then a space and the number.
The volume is mL 4
